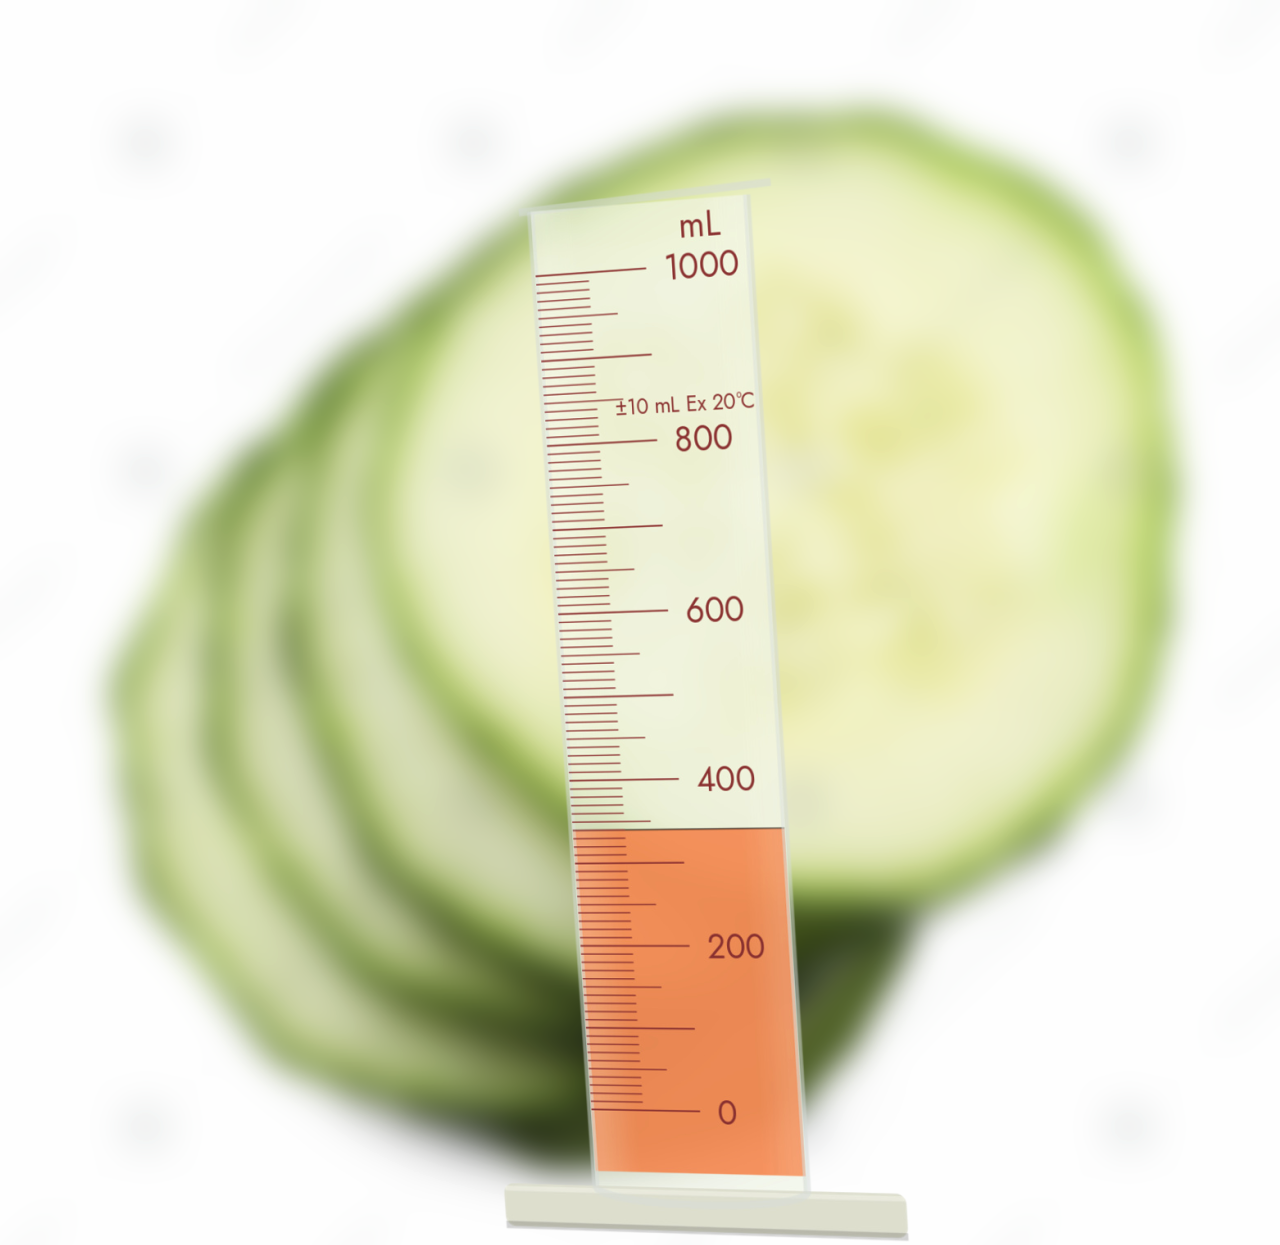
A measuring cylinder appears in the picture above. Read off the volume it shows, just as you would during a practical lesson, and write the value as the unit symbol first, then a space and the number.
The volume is mL 340
